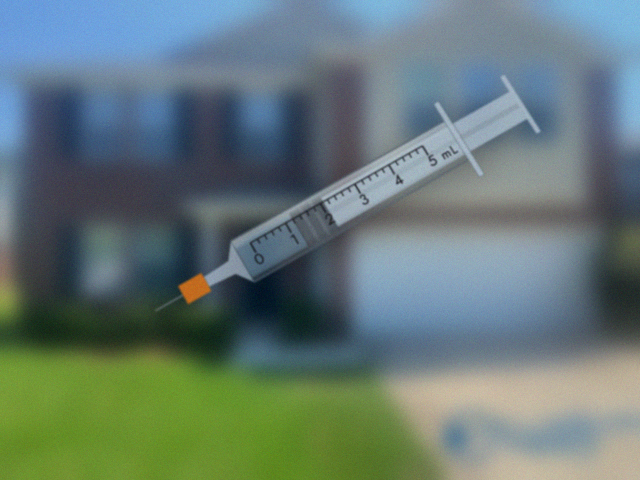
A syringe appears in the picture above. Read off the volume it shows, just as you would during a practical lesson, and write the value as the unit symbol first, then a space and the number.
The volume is mL 1.2
